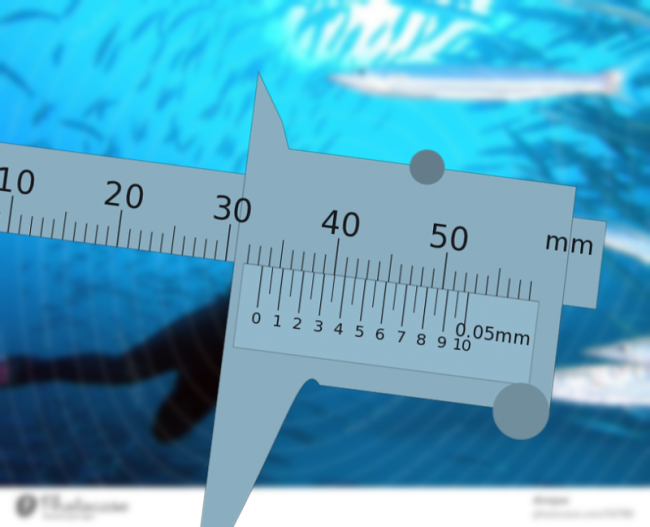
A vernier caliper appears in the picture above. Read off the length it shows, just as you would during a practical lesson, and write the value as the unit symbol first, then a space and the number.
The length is mm 33.4
